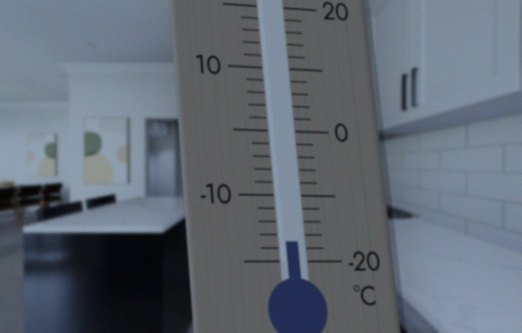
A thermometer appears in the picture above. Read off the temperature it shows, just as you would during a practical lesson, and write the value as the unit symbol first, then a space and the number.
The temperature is °C -17
